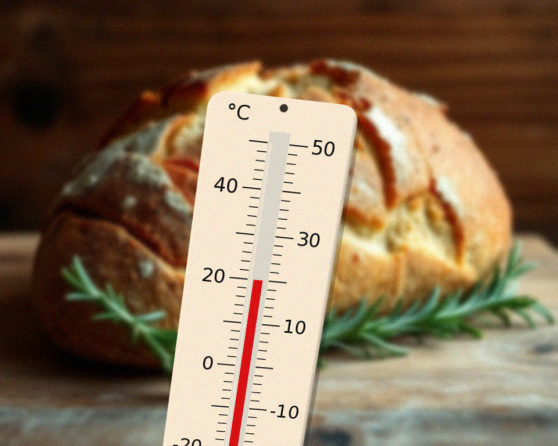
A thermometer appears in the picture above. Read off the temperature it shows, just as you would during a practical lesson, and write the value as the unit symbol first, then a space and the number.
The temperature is °C 20
